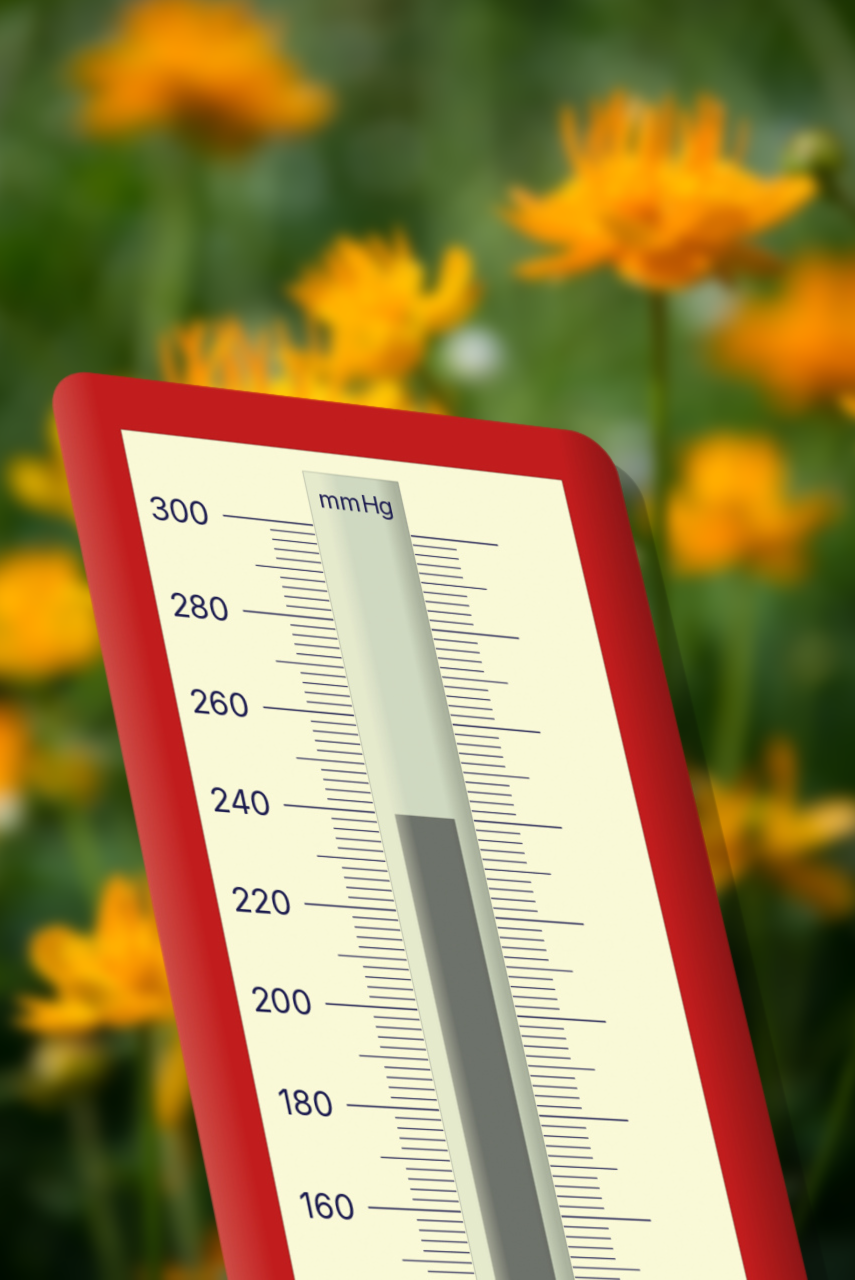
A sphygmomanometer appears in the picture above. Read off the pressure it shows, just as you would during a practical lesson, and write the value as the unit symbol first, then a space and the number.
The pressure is mmHg 240
